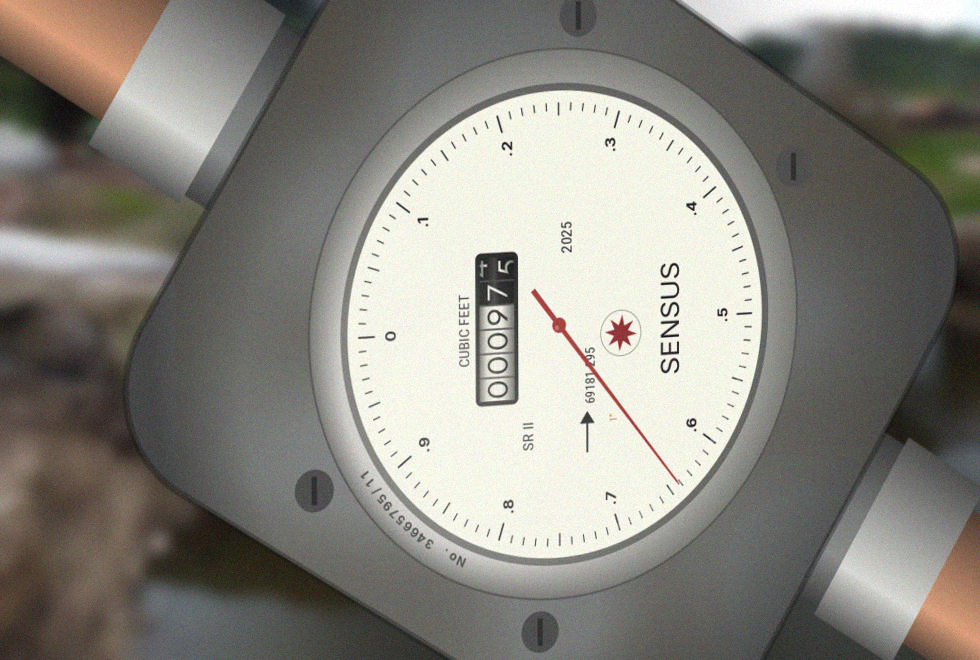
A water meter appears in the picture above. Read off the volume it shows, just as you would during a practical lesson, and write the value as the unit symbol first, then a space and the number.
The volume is ft³ 974.64
